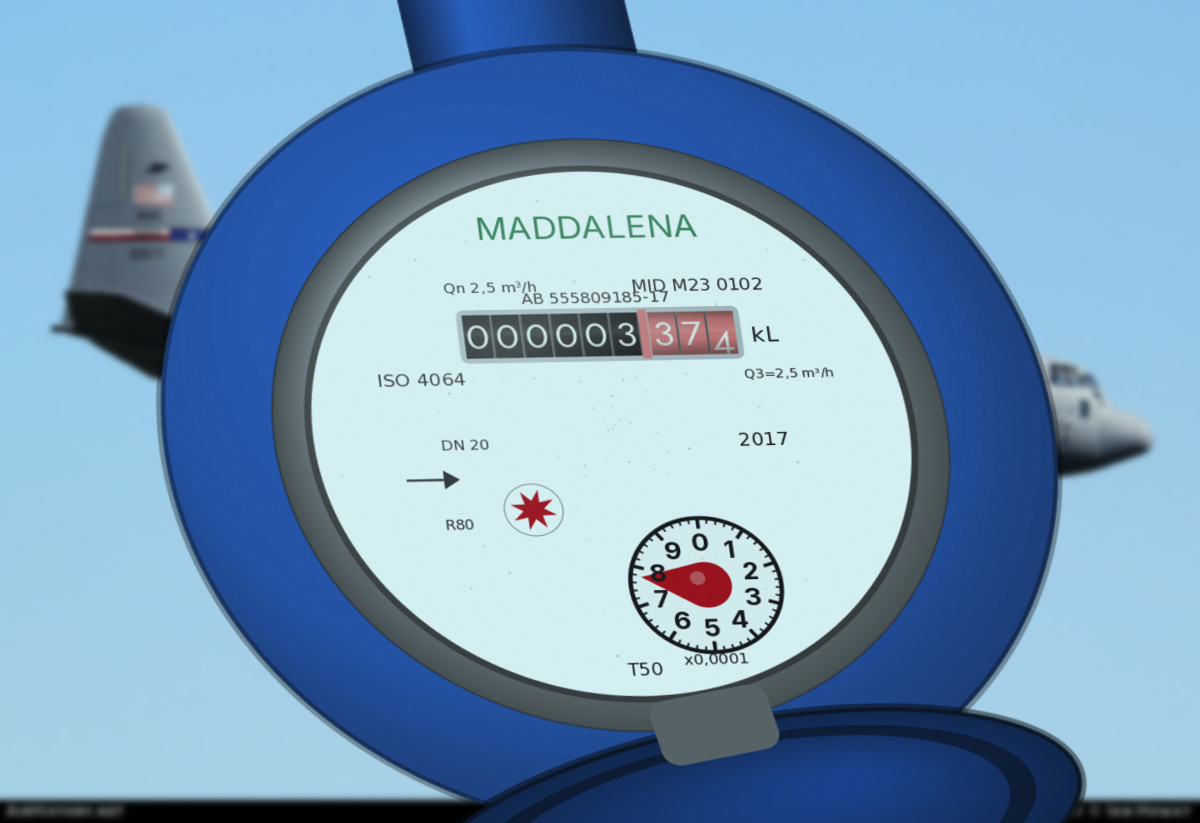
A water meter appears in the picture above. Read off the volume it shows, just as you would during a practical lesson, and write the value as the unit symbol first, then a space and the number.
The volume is kL 3.3737
